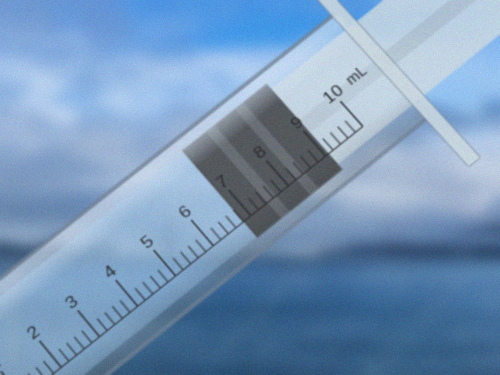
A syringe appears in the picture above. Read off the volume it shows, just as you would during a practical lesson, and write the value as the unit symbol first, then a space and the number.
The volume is mL 6.8
